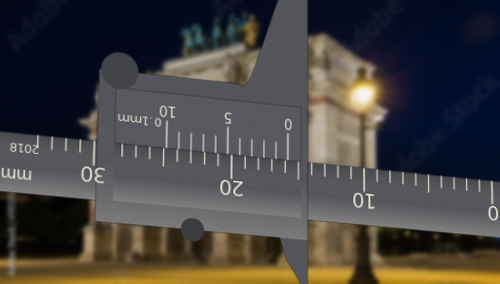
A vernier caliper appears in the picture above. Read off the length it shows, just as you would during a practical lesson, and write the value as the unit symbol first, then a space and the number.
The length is mm 15.8
